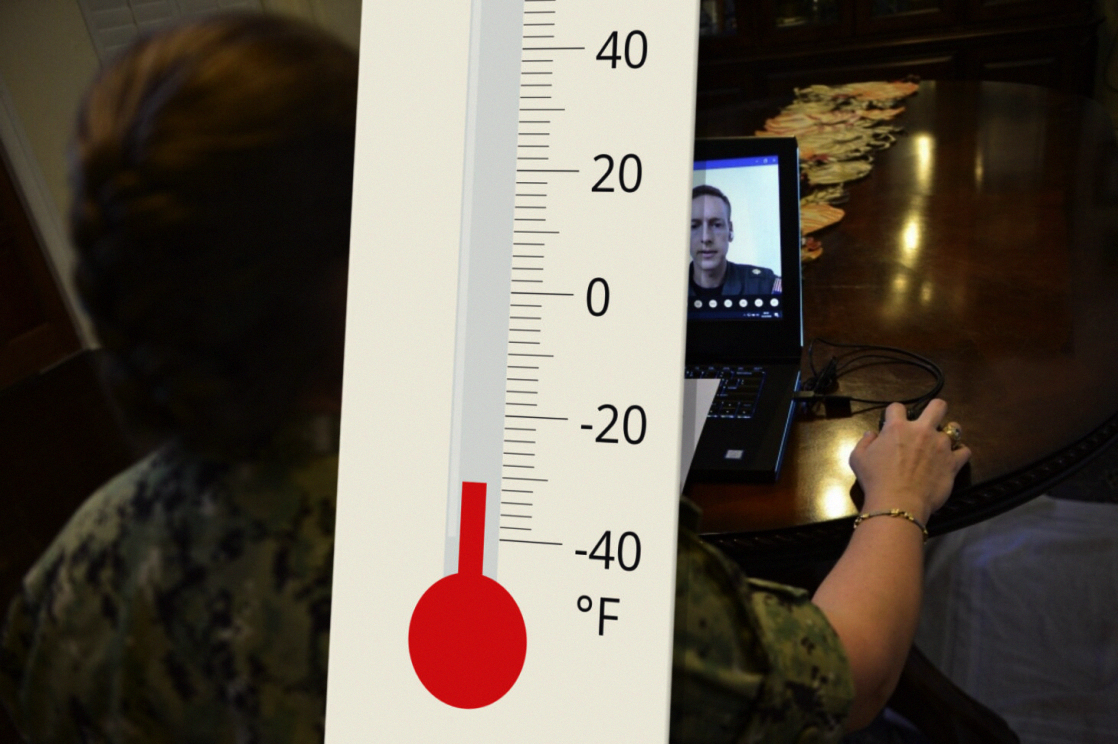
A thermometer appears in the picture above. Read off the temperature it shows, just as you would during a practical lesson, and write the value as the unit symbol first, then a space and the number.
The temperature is °F -31
